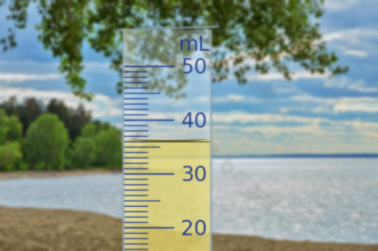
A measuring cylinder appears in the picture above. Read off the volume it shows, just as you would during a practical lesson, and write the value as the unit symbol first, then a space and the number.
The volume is mL 36
